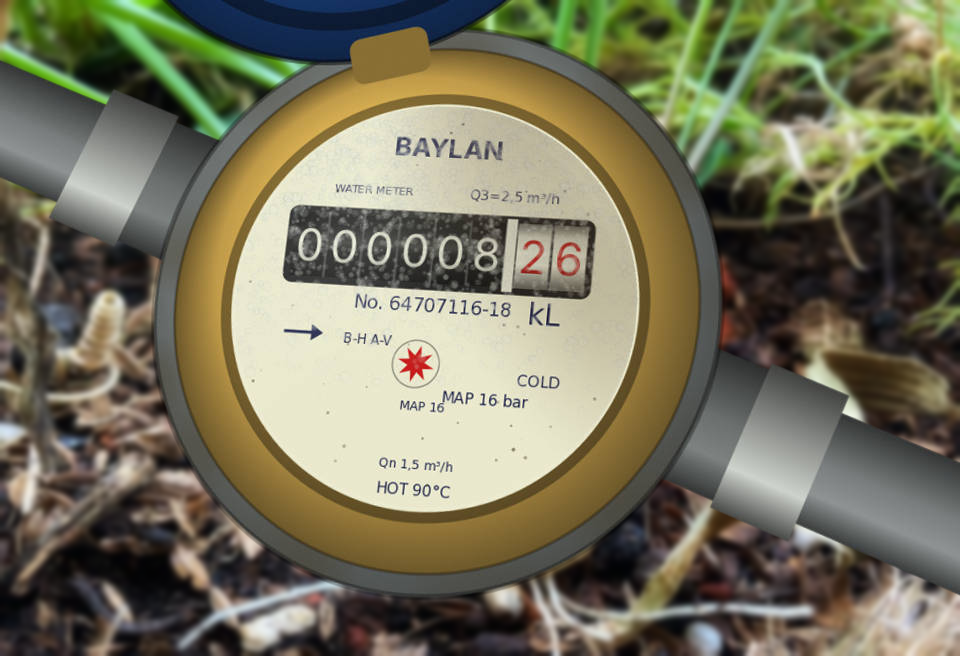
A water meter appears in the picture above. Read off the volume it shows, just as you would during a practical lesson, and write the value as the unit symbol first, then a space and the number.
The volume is kL 8.26
